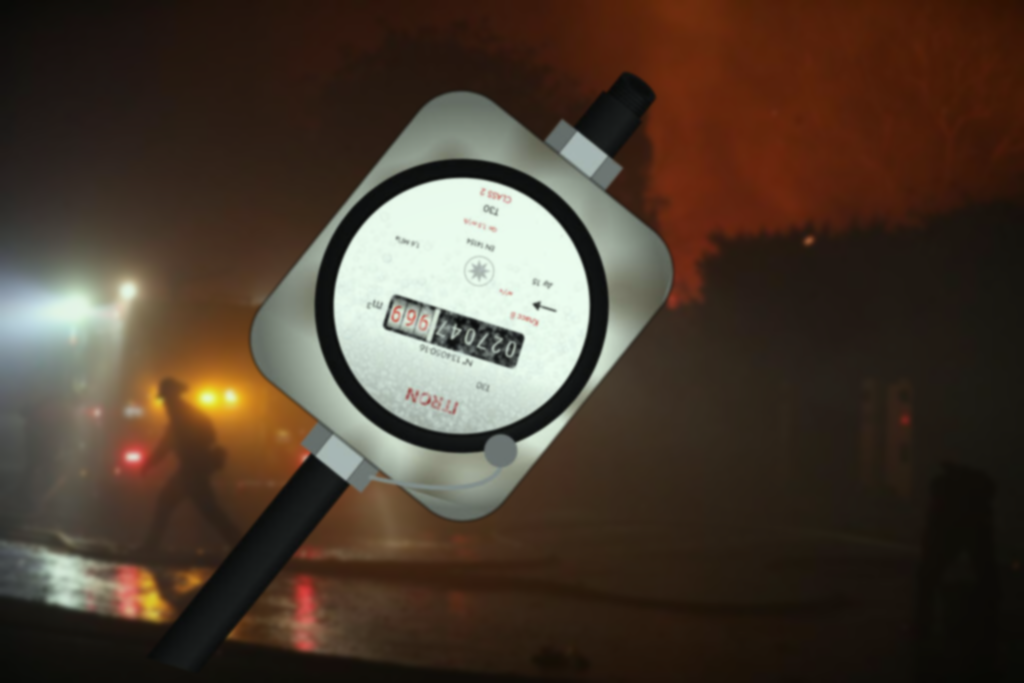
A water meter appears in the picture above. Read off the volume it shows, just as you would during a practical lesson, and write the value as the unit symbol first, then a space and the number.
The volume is m³ 27047.969
